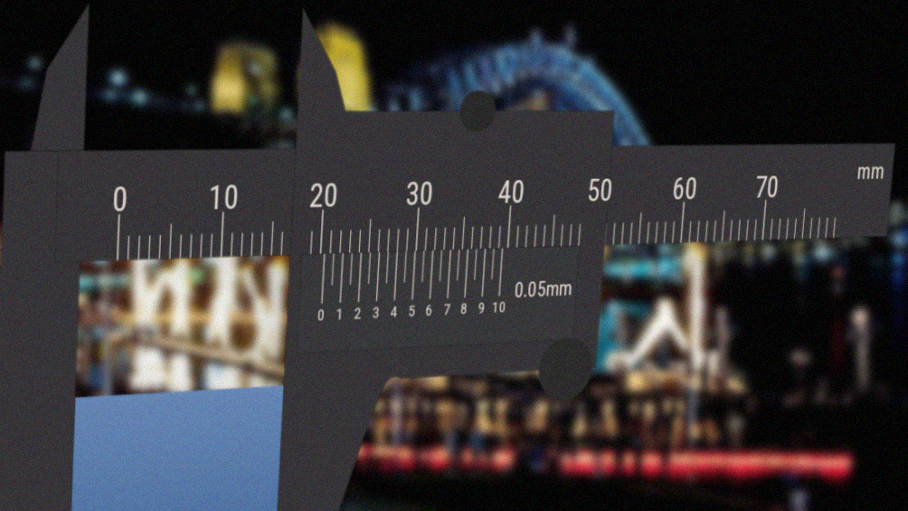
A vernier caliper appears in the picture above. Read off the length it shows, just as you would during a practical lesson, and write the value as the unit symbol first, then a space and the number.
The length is mm 20.4
